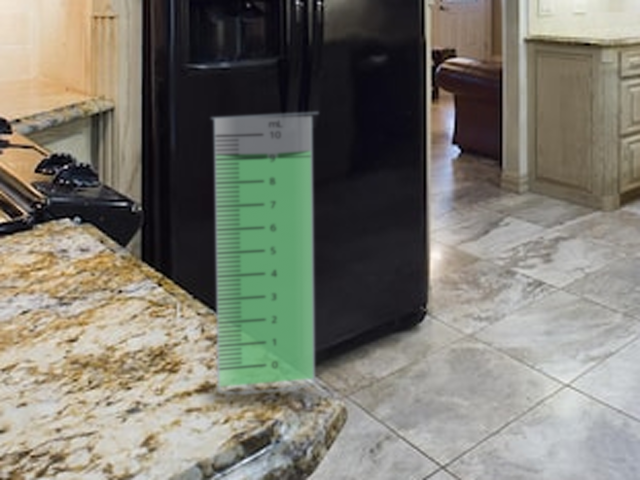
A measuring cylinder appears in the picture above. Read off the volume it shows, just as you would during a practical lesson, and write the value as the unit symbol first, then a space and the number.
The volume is mL 9
